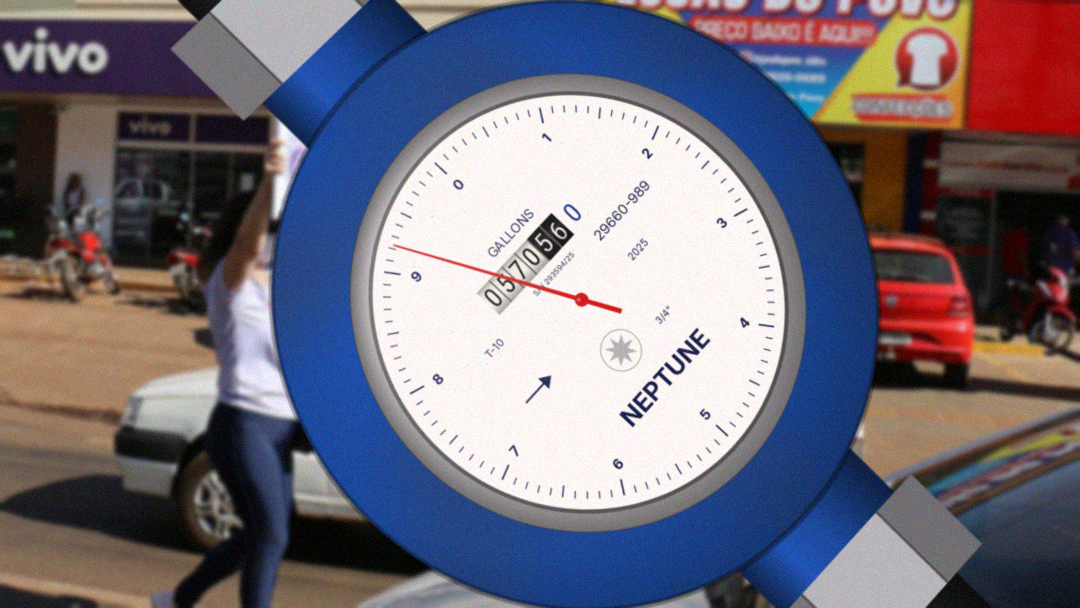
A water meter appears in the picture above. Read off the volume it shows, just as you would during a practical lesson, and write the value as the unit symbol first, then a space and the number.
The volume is gal 570559.2
